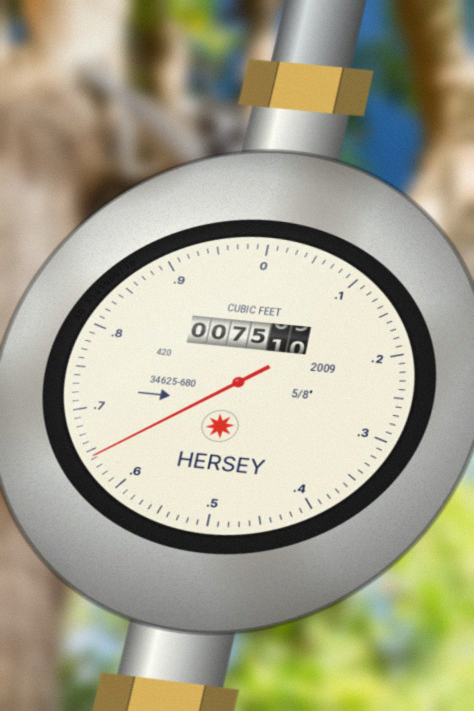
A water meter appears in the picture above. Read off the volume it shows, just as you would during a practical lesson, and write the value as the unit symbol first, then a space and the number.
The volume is ft³ 7509.64
